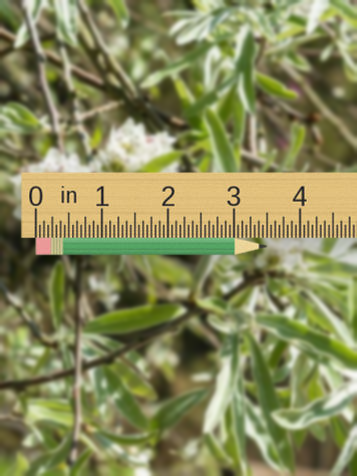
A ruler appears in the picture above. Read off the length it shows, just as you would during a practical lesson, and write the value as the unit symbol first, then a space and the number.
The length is in 3.5
